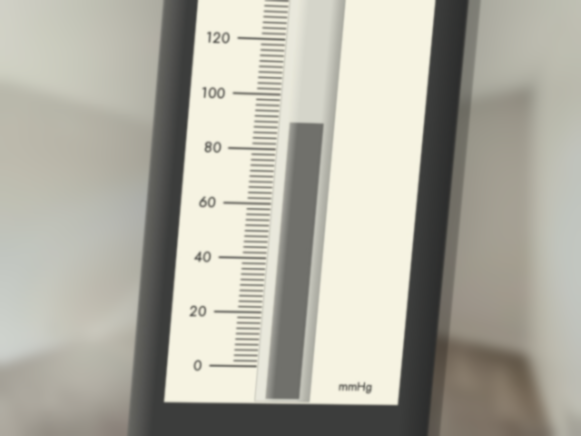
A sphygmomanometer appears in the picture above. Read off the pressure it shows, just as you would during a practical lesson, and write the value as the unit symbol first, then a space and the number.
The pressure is mmHg 90
